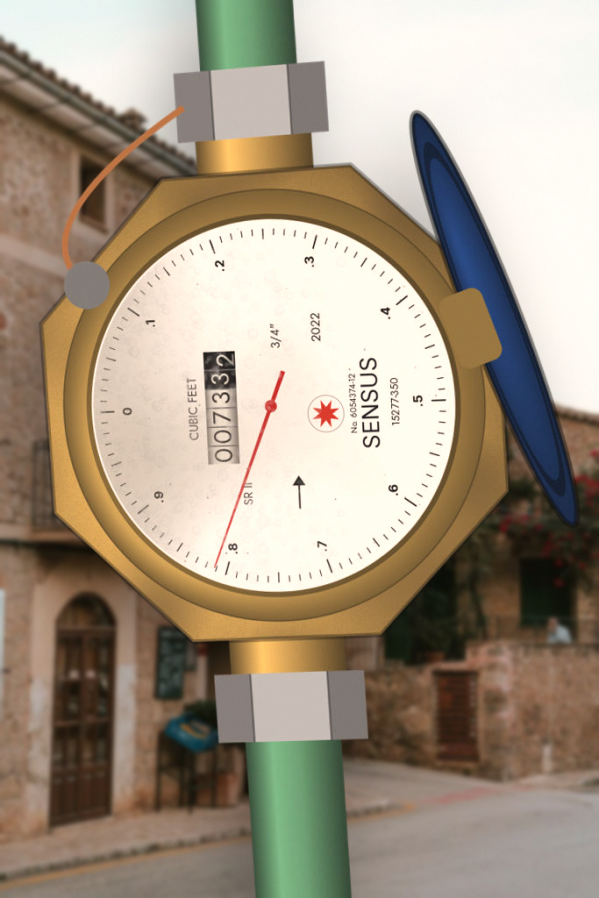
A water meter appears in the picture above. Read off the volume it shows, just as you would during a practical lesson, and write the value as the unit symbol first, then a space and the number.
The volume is ft³ 7331.81
